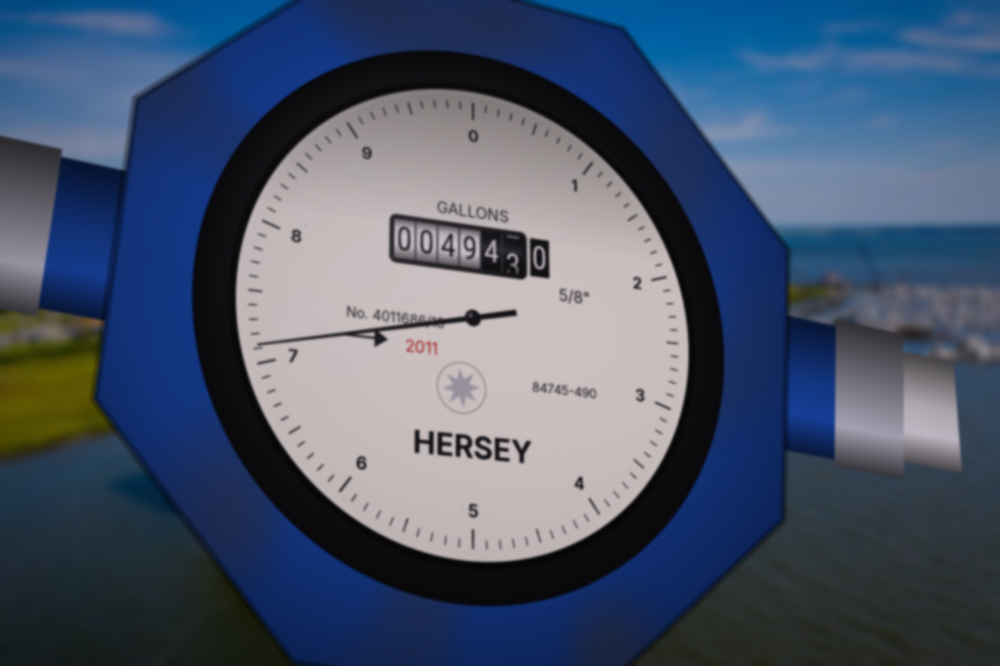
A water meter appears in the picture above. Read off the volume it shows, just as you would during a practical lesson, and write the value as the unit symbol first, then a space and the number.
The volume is gal 49427.1
